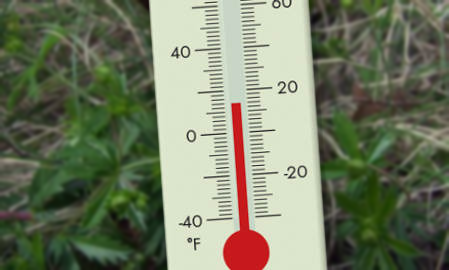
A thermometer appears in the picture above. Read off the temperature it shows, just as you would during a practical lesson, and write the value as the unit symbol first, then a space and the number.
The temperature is °F 14
